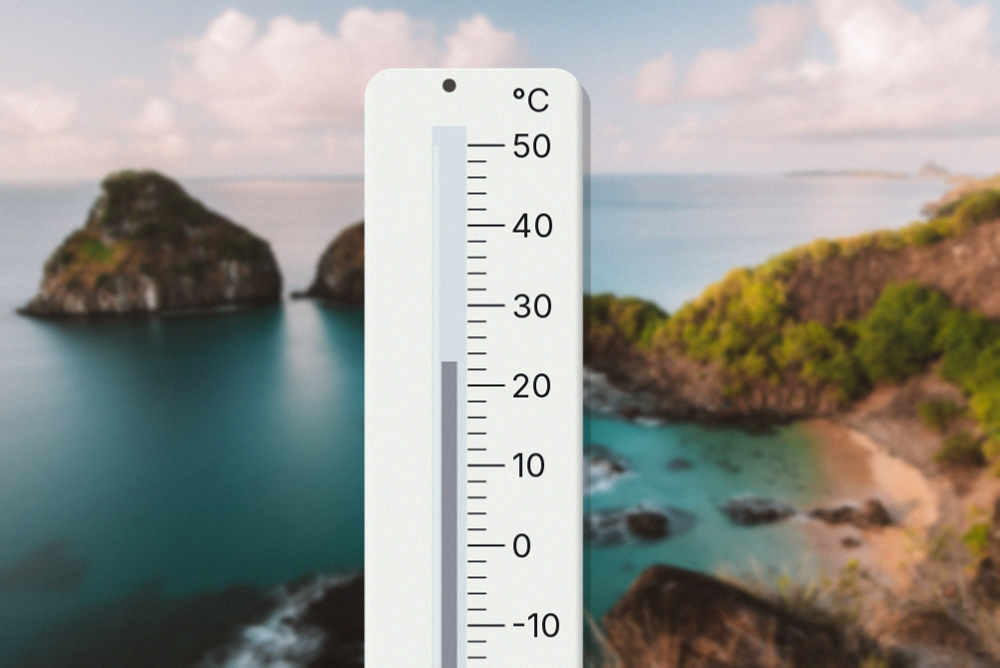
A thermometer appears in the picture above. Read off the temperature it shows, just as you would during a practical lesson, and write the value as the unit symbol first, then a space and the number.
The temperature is °C 23
